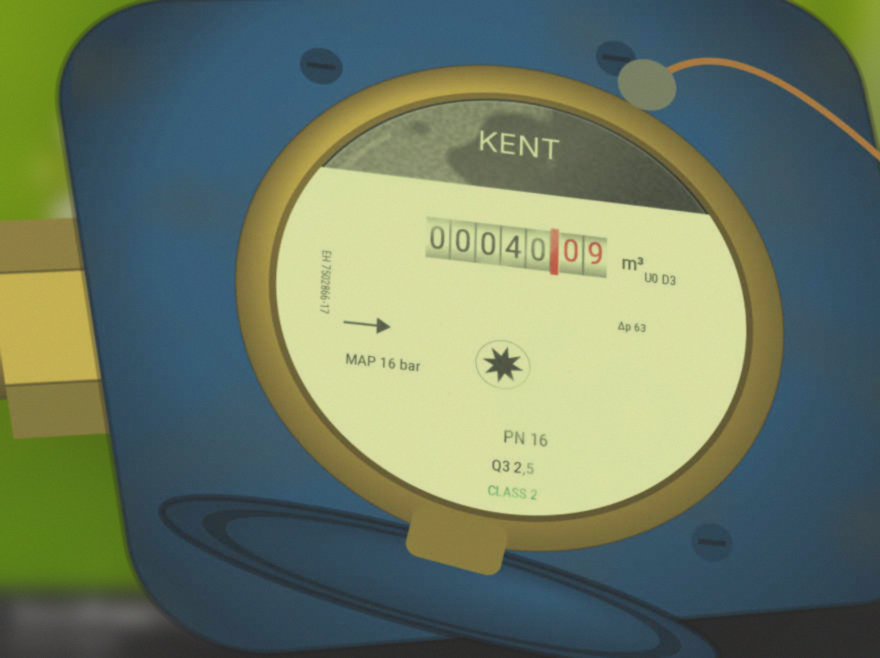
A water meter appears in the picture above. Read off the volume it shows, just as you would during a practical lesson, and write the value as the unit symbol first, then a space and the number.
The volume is m³ 40.09
